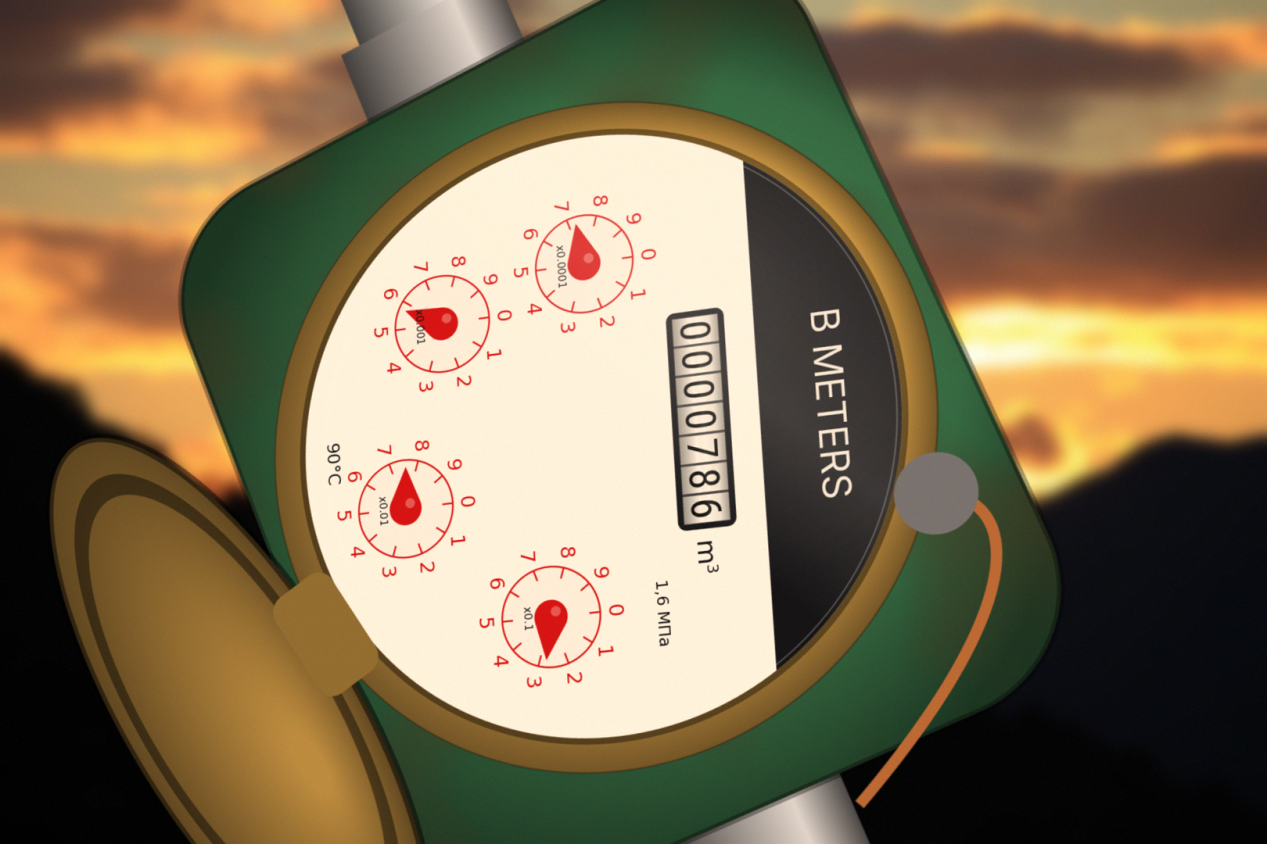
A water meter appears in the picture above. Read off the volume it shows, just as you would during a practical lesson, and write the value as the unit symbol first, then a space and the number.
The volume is m³ 786.2757
